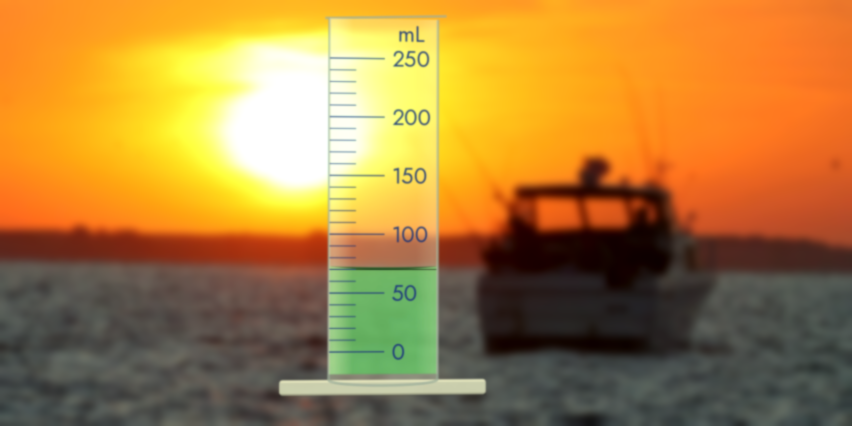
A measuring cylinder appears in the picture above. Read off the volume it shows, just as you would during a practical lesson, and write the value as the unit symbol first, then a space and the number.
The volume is mL 70
